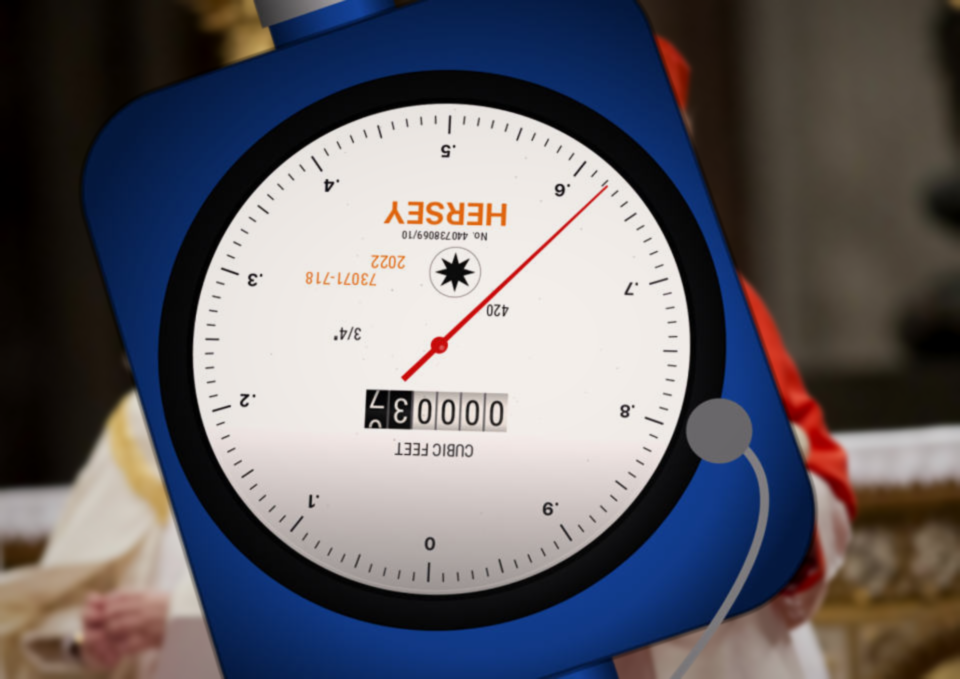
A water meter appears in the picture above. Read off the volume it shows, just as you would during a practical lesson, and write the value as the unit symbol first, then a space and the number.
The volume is ft³ 36.62
